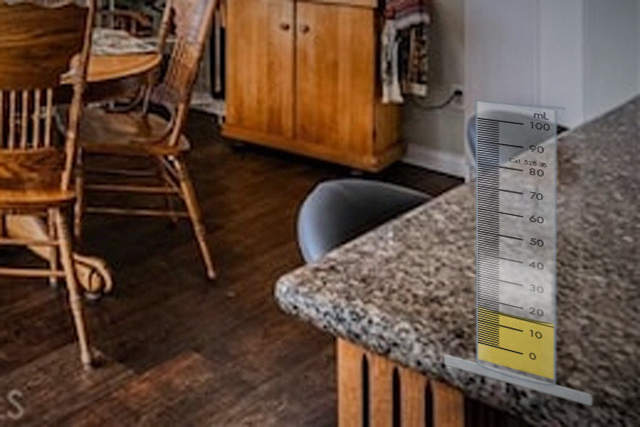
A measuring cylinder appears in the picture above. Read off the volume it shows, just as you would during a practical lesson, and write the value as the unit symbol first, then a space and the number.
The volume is mL 15
